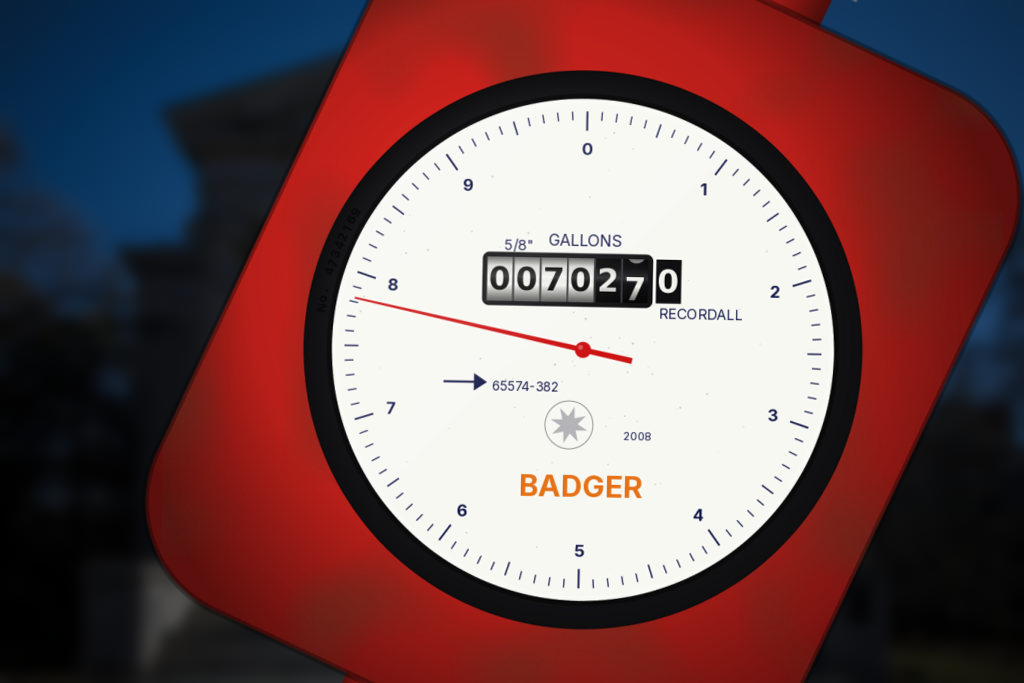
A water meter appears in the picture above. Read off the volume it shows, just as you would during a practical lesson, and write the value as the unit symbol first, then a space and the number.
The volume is gal 70267.8
